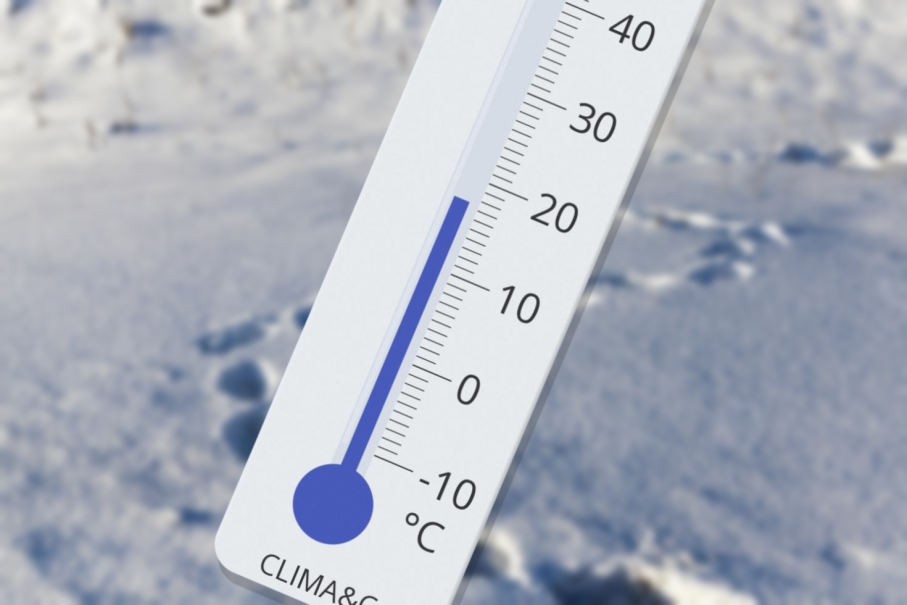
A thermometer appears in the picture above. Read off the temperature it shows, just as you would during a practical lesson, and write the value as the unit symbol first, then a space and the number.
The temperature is °C 17.5
